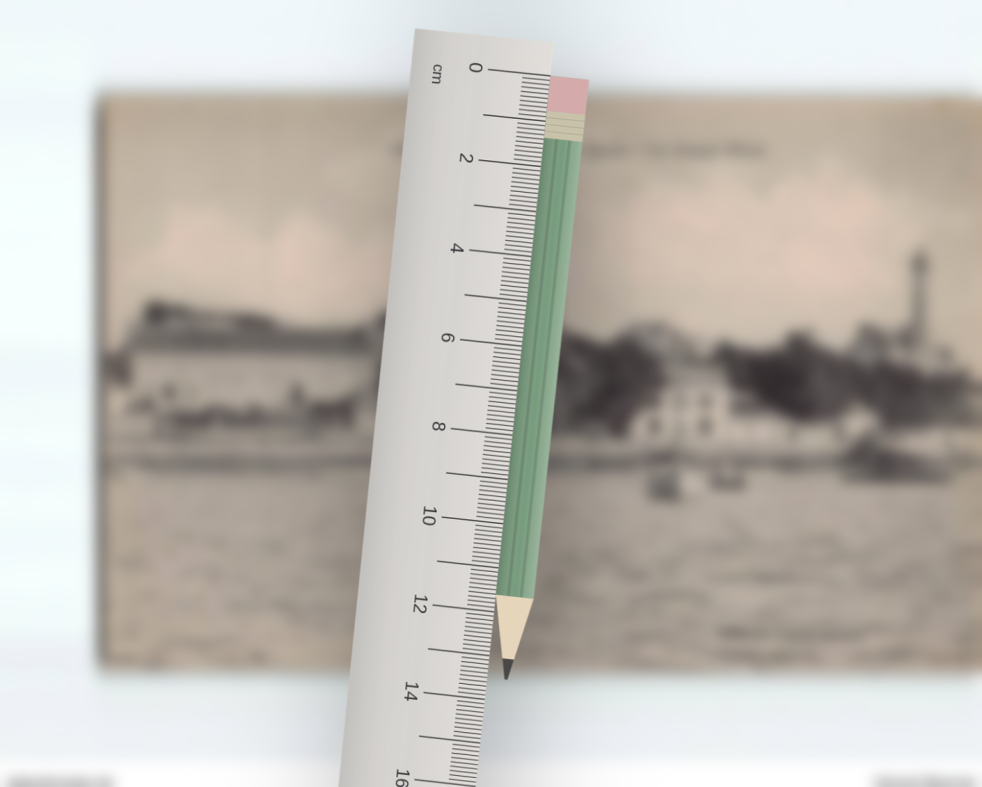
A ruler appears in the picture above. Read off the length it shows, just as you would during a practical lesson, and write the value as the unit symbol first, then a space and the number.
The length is cm 13.5
